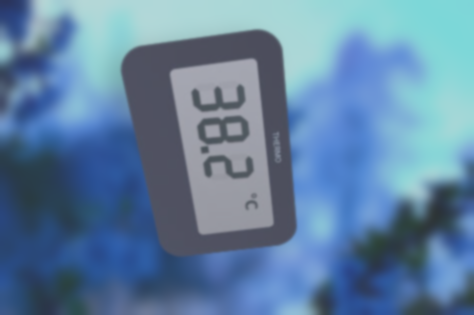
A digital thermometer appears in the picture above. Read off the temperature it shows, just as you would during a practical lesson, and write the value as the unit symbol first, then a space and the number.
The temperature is °C 38.2
